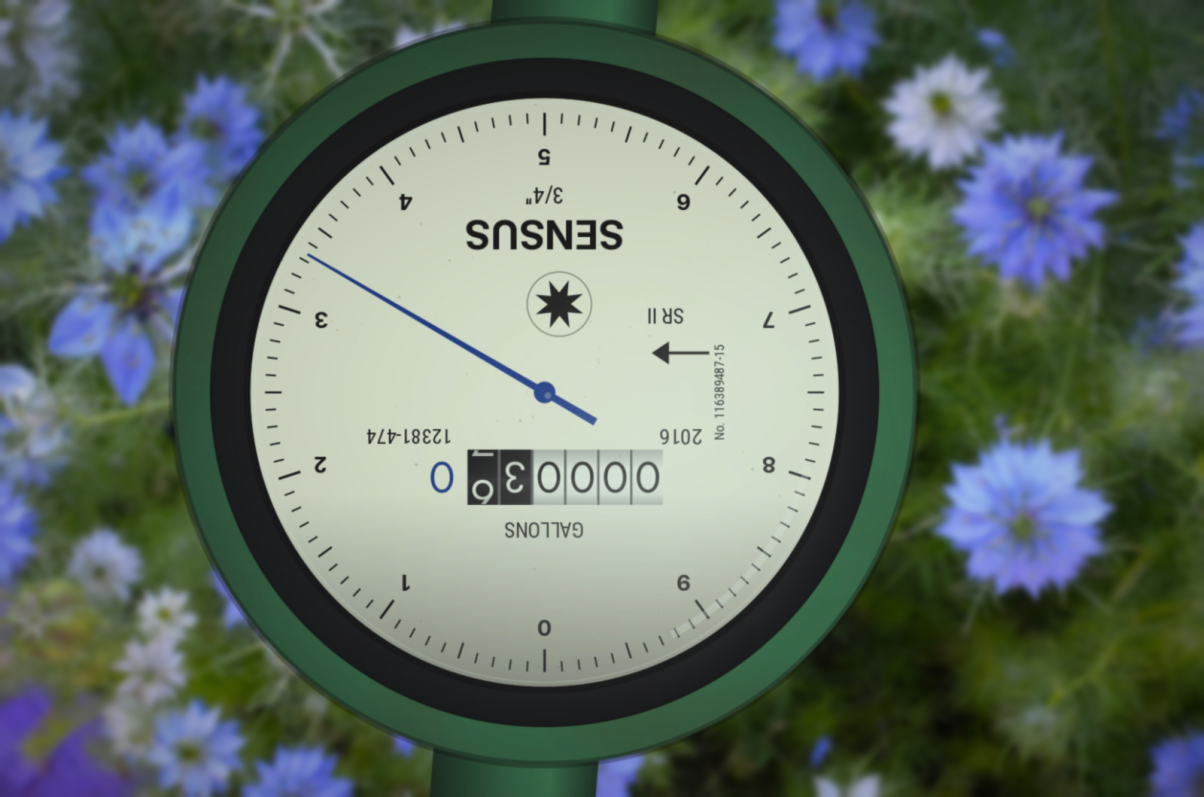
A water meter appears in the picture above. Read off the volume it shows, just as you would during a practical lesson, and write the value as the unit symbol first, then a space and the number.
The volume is gal 363.3
